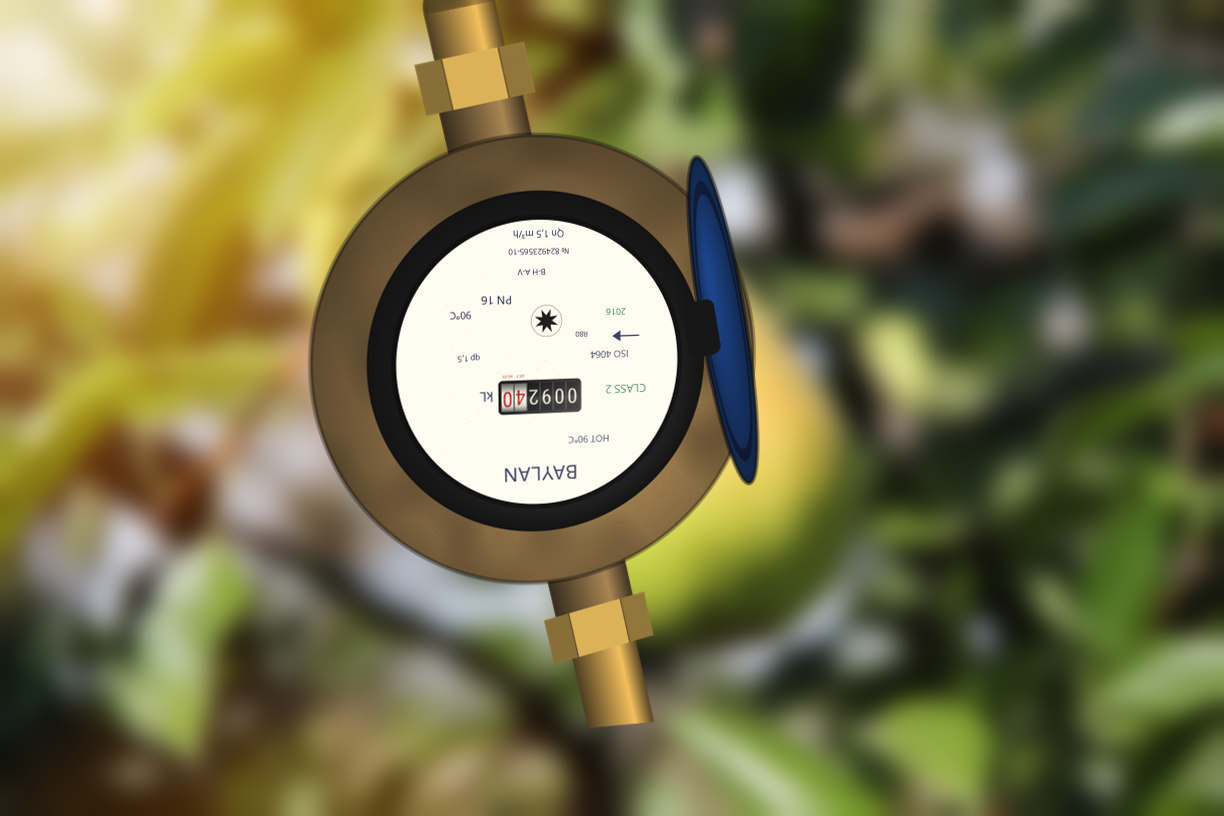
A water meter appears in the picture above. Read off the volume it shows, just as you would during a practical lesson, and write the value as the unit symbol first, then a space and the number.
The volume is kL 92.40
